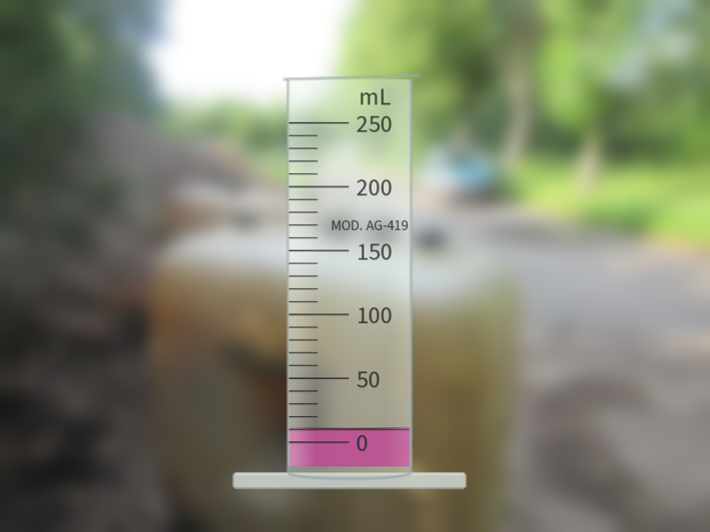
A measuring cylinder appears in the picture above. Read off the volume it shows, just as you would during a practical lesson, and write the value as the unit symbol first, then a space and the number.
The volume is mL 10
